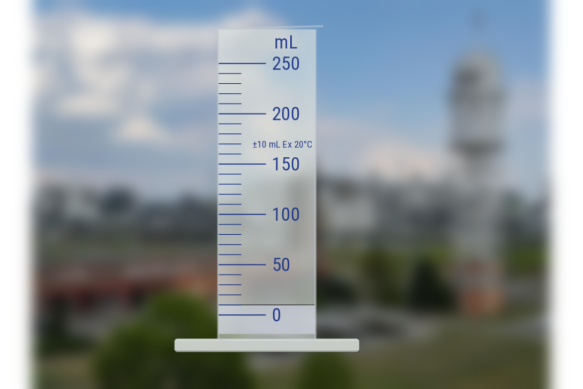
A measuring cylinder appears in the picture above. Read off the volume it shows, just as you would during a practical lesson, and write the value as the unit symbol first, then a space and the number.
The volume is mL 10
